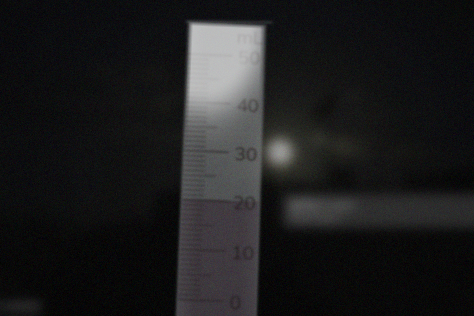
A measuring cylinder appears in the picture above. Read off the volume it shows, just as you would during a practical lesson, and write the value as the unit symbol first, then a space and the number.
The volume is mL 20
